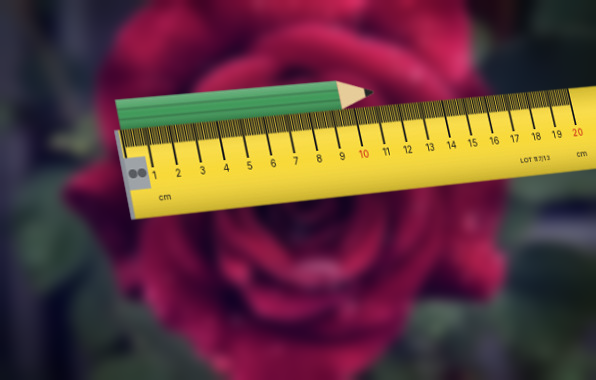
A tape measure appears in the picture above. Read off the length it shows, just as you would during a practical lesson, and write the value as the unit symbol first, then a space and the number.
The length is cm 11
